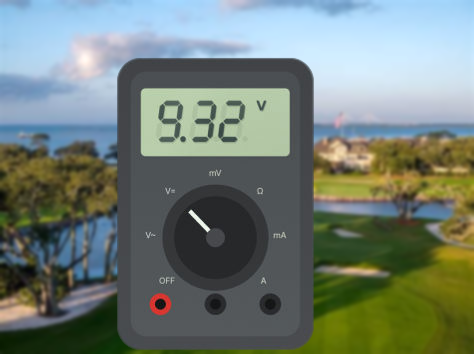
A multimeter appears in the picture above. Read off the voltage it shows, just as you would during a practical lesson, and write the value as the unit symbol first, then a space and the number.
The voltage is V 9.32
